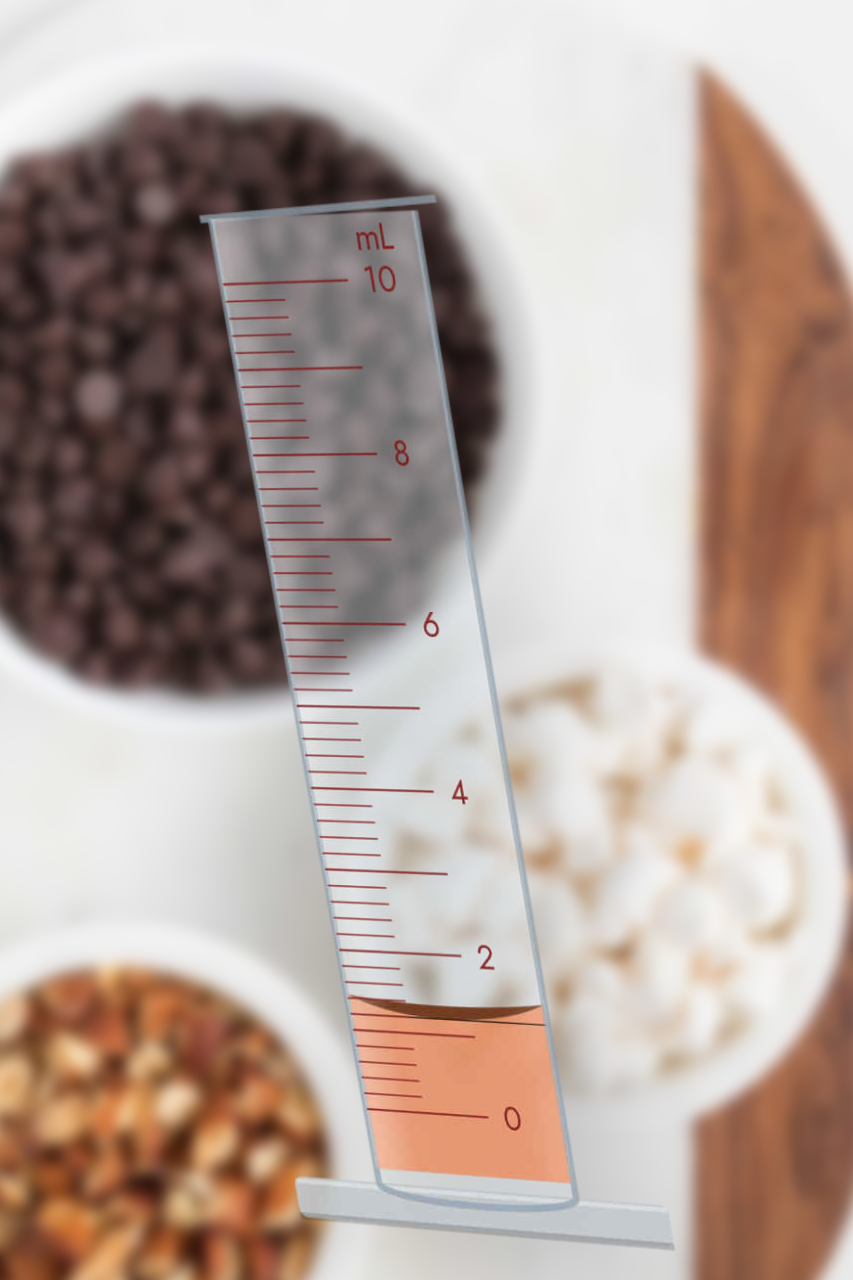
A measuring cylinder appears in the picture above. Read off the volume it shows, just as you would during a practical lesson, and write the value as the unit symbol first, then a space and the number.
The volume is mL 1.2
